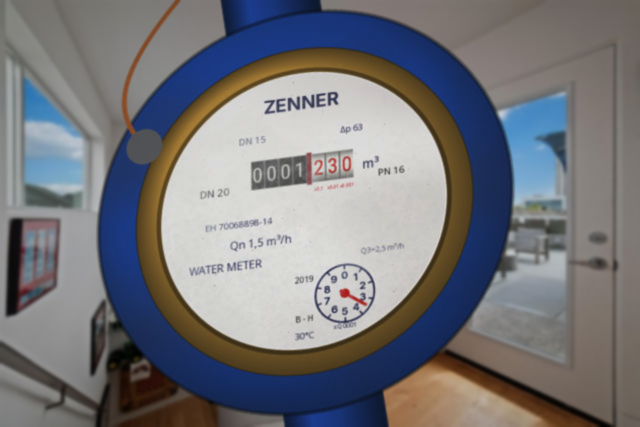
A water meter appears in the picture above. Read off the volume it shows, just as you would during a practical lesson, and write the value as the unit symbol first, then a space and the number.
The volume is m³ 1.2303
